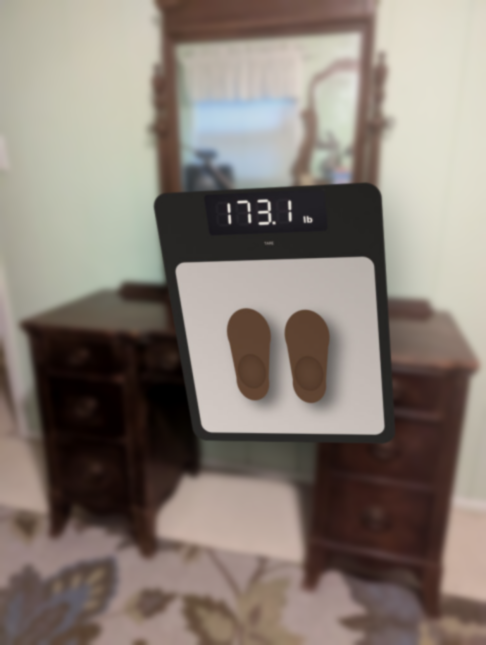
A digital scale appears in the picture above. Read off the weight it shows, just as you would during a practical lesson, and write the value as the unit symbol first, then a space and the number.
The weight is lb 173.1
